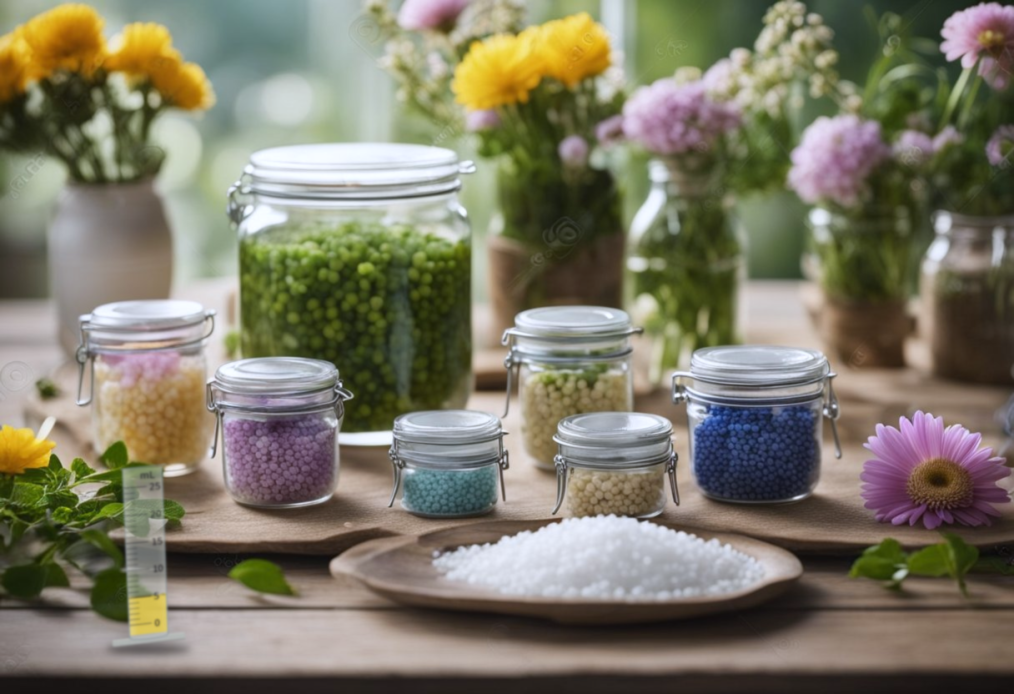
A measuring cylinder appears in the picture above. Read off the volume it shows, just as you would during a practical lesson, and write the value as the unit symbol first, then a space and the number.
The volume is mL 5
